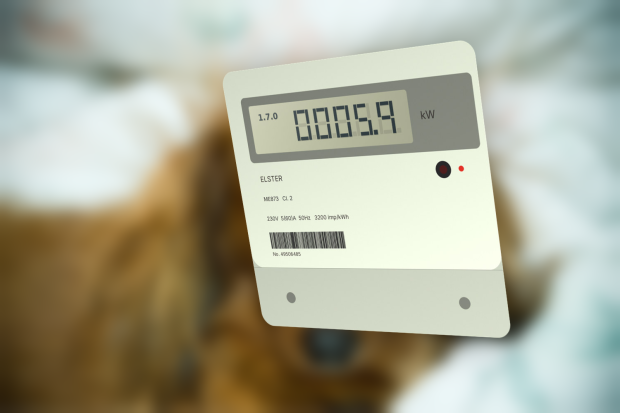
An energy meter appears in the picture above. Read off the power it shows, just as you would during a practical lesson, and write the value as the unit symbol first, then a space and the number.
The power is kW 5.9
